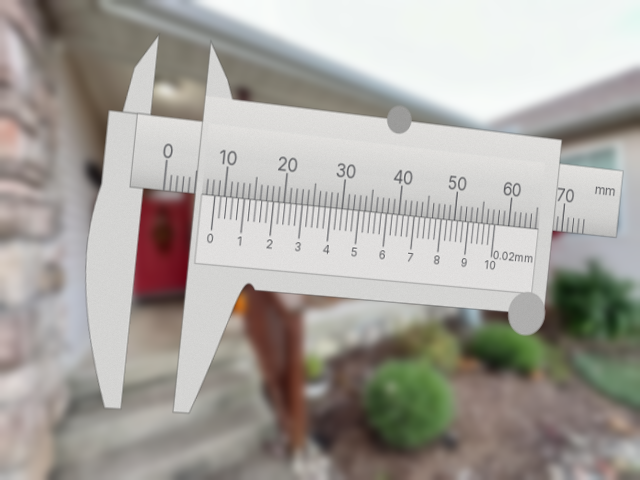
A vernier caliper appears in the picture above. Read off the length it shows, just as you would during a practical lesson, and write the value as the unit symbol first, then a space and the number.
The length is mm 8.4
